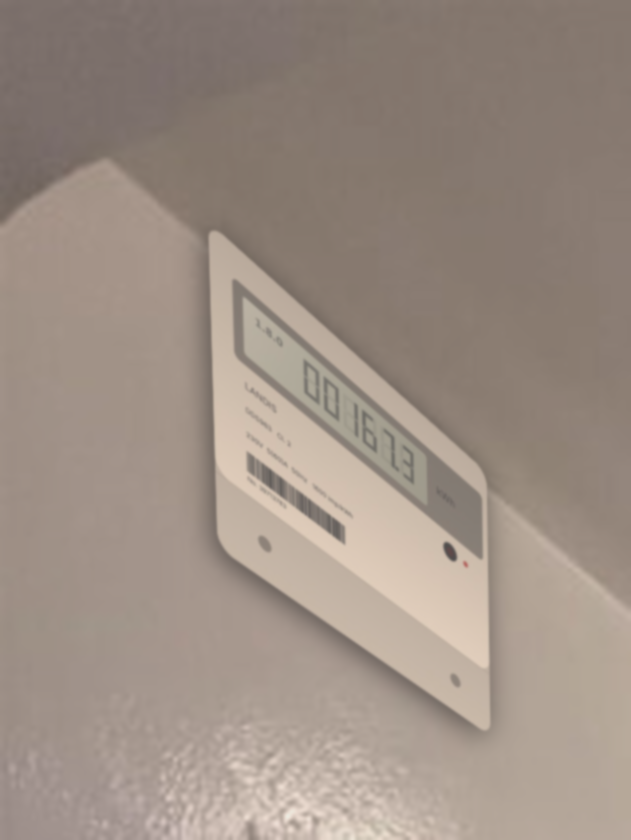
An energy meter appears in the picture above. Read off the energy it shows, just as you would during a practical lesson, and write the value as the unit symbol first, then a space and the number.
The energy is kWh 167.3
